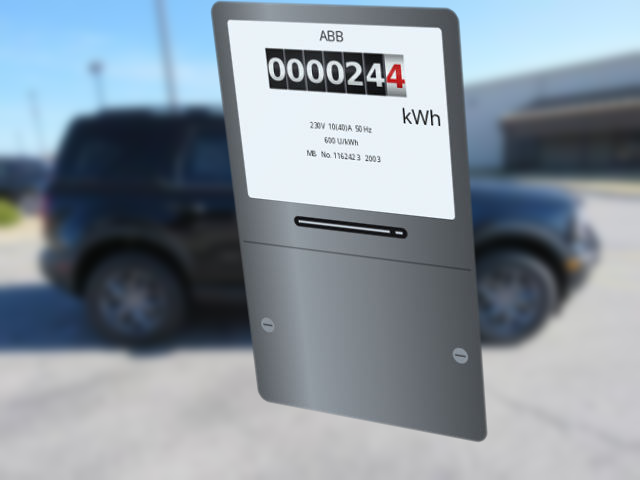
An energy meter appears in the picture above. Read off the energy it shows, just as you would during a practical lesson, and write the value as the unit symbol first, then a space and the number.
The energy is kWh 24.4
